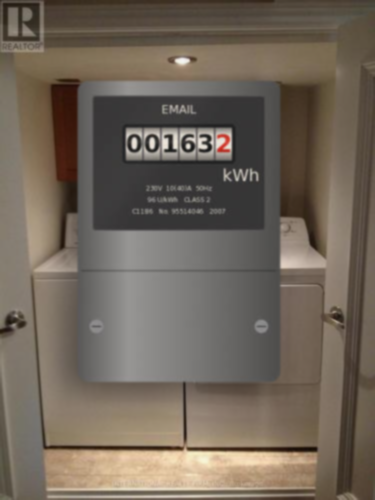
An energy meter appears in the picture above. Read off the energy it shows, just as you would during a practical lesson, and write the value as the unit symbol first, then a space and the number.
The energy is kWh 163.2
